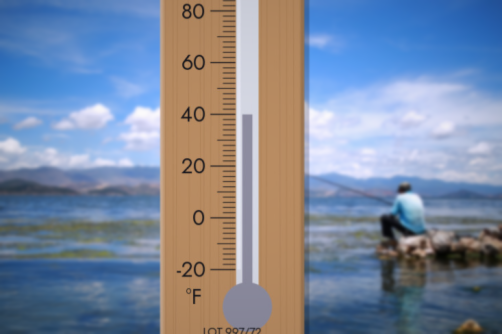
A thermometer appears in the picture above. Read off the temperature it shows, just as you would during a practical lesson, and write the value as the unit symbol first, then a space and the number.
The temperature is °F 40
